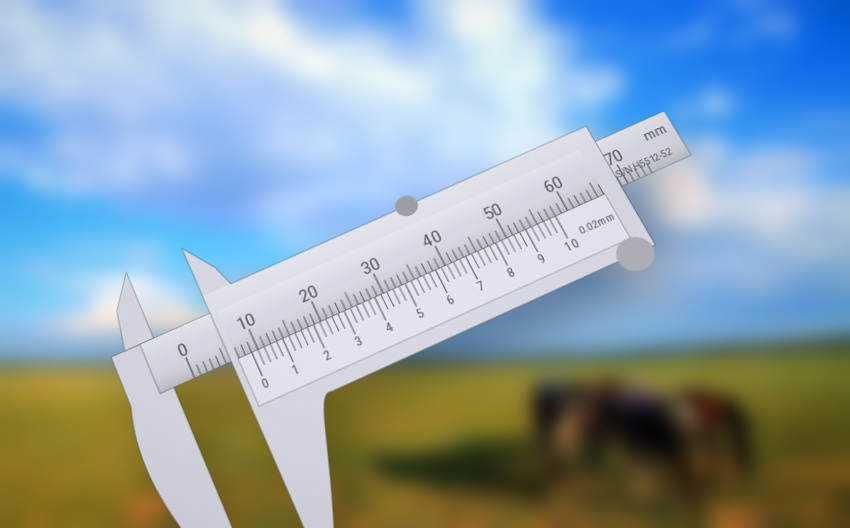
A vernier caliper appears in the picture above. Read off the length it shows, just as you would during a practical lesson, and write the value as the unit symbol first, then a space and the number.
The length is mm 9.0
